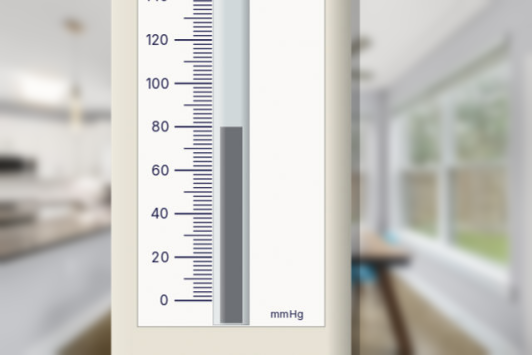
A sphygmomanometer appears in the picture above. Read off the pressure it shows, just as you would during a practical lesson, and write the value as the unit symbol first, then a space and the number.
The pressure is mmHg 80
